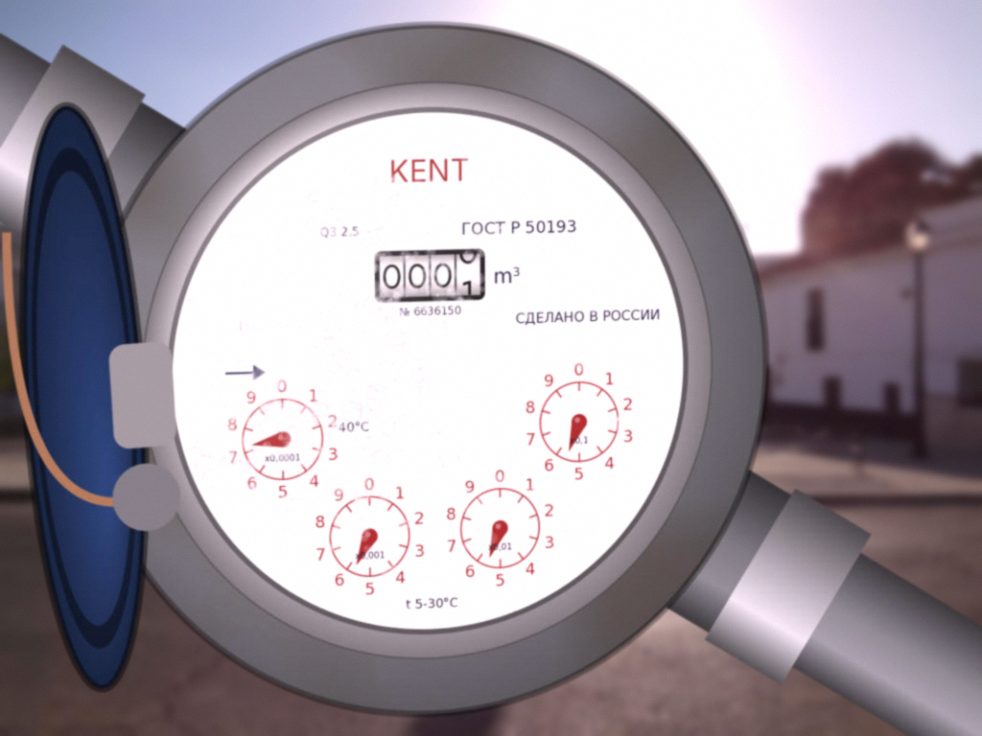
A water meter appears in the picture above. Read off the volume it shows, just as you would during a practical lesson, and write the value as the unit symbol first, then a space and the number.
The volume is m³ 0.5557
